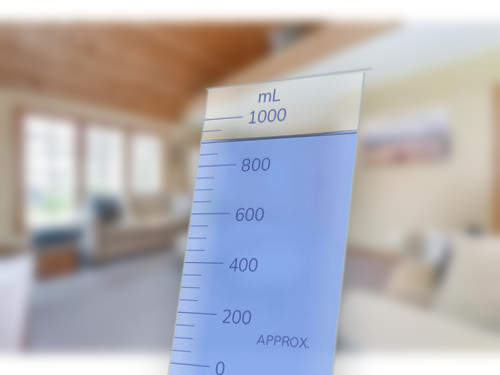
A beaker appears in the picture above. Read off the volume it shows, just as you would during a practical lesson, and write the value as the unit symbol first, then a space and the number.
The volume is mL 900
